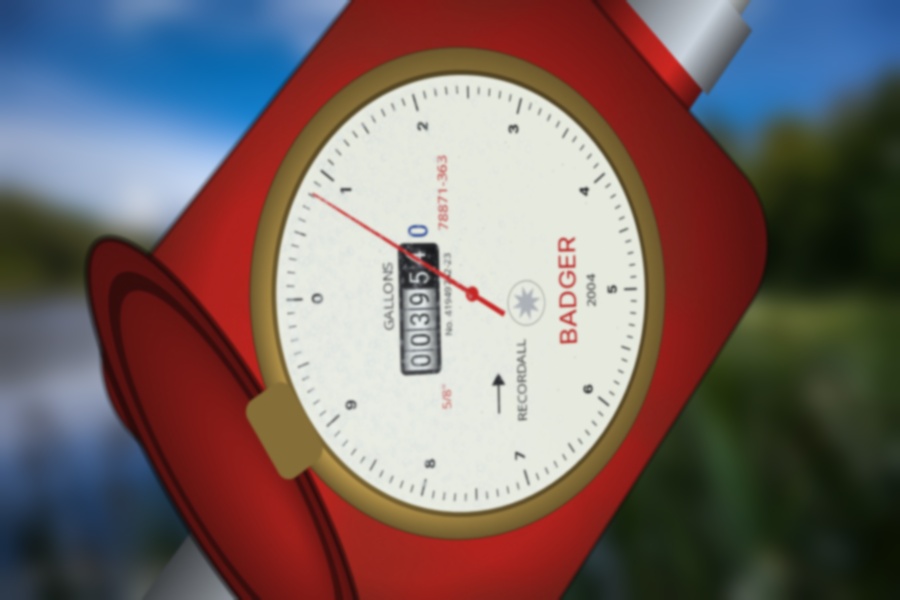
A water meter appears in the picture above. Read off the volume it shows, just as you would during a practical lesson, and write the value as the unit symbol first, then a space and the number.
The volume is gal 39540.8
